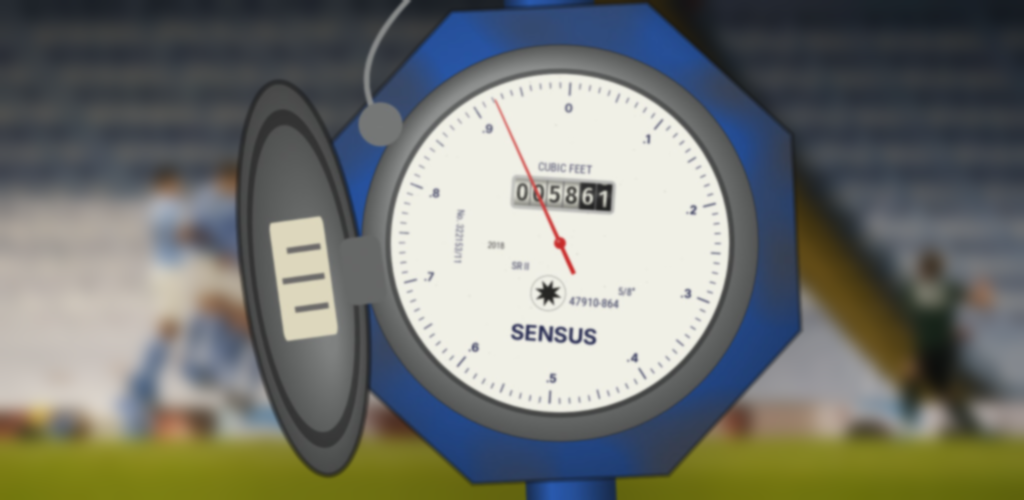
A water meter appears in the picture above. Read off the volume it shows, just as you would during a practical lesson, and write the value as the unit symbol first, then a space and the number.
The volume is ft³ 5860.92
